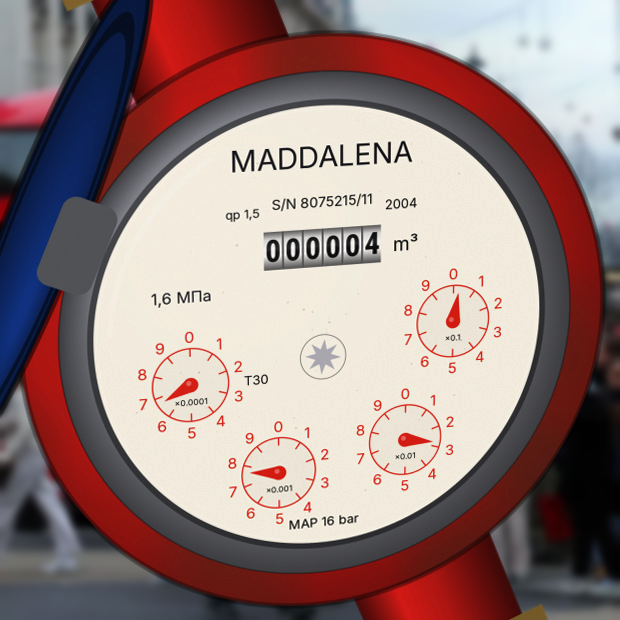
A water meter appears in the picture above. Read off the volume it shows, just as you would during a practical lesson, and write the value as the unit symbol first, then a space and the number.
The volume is m³ 4.0276
